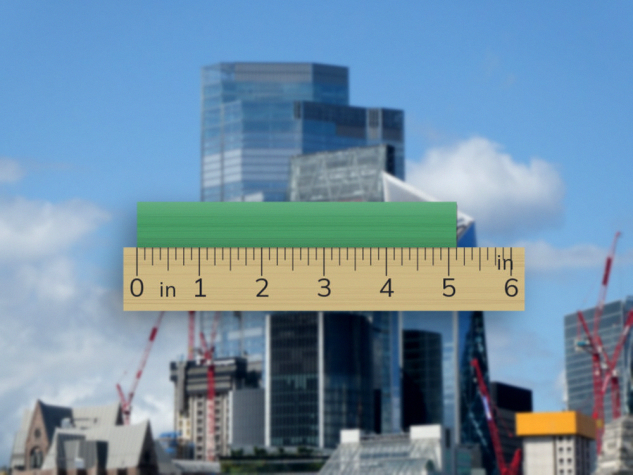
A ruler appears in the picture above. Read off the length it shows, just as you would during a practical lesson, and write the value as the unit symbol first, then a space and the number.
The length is in 5.125
